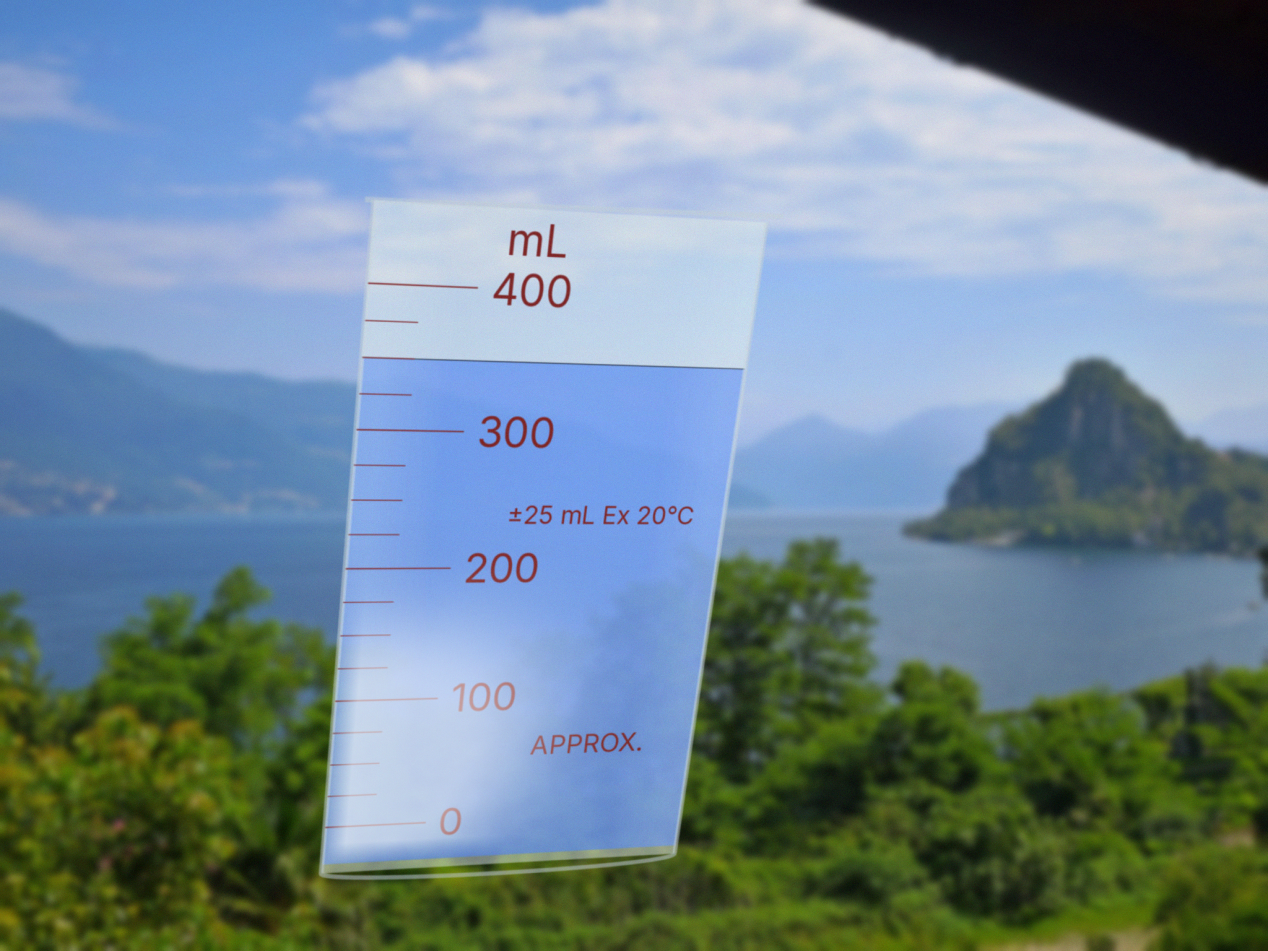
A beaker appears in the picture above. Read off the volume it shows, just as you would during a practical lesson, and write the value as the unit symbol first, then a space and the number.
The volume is mL 350
